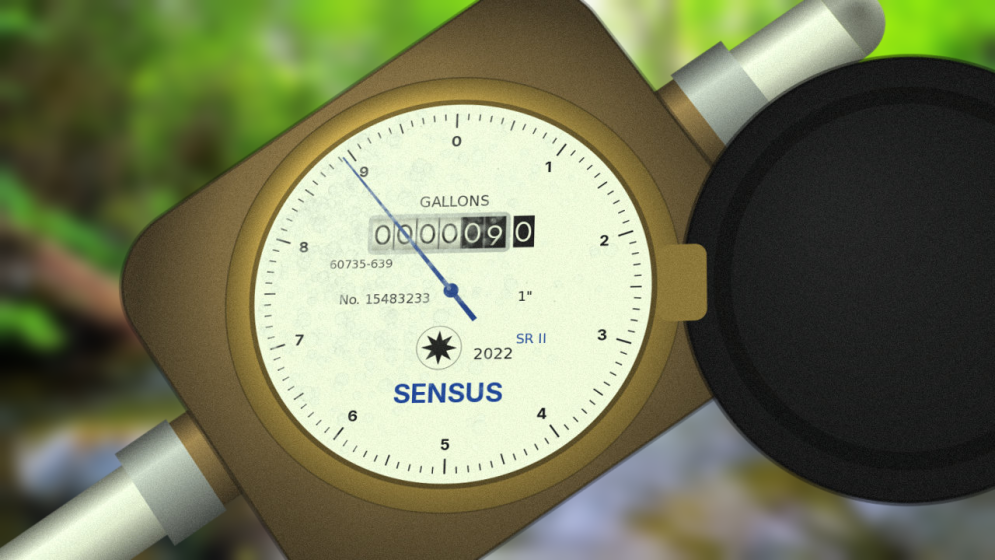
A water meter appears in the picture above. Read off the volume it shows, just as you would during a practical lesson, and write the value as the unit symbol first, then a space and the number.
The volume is gal 88.9
